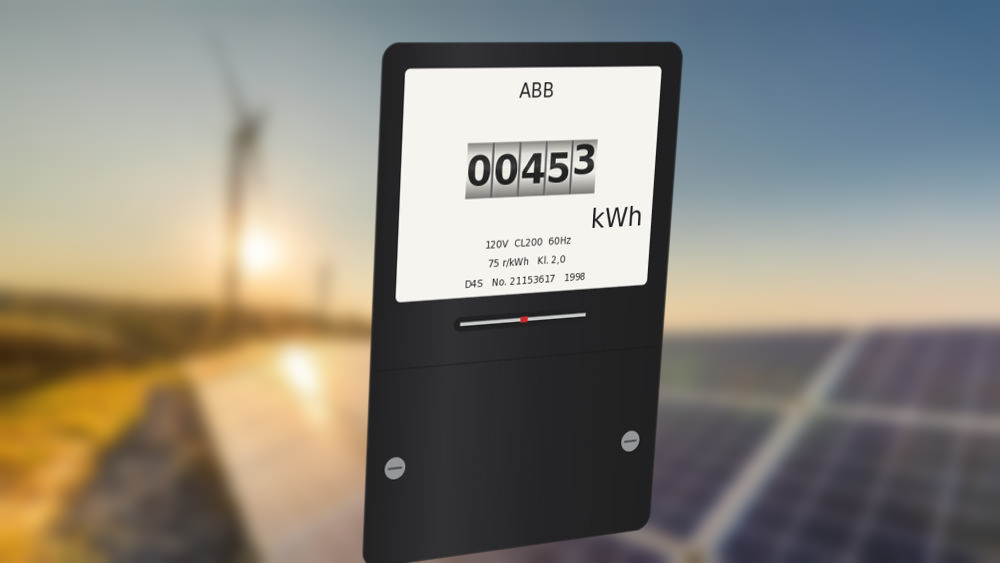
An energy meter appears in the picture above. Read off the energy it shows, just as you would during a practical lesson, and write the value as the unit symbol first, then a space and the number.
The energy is kWh 453
